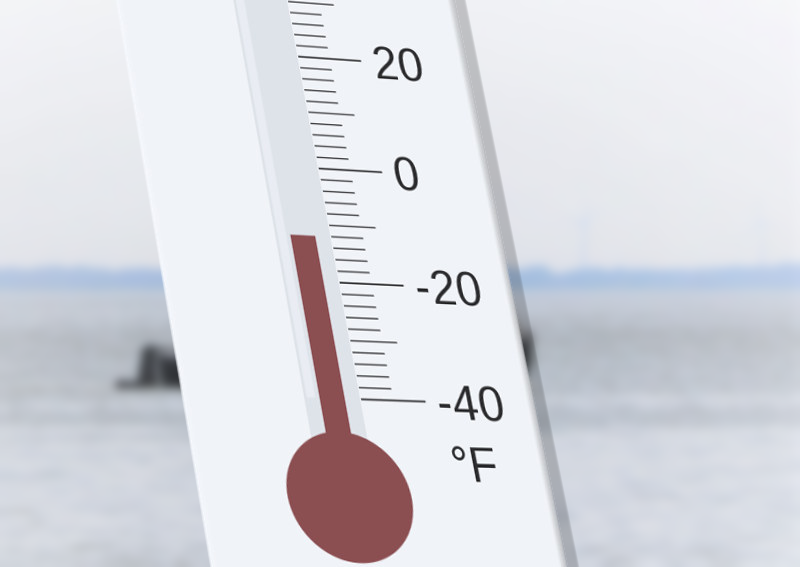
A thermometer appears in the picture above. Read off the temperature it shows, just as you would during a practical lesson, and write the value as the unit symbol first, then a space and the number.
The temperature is °F -12
